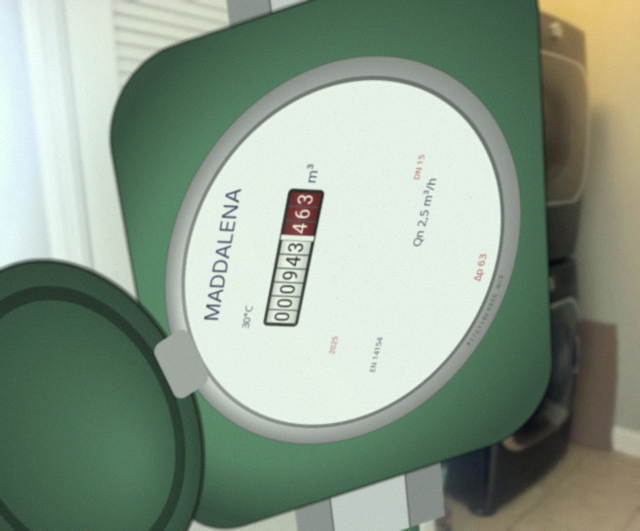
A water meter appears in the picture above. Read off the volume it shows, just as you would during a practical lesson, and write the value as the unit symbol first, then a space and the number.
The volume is m³ 943.463
